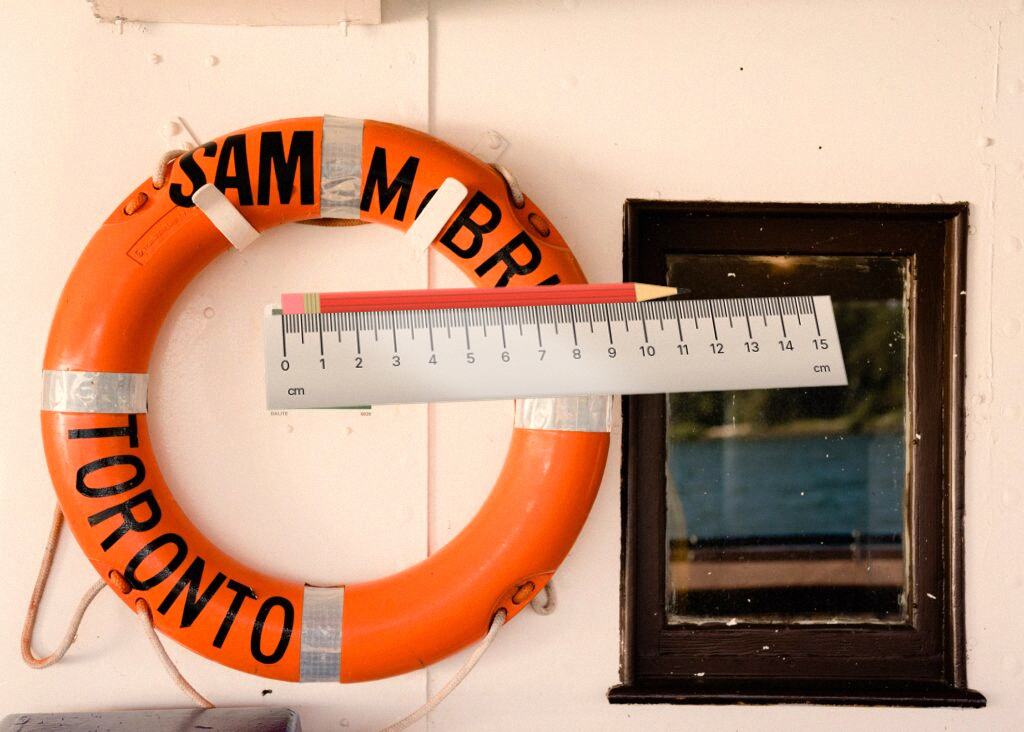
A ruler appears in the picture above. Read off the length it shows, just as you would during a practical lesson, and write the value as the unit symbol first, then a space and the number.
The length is cm 11.5
